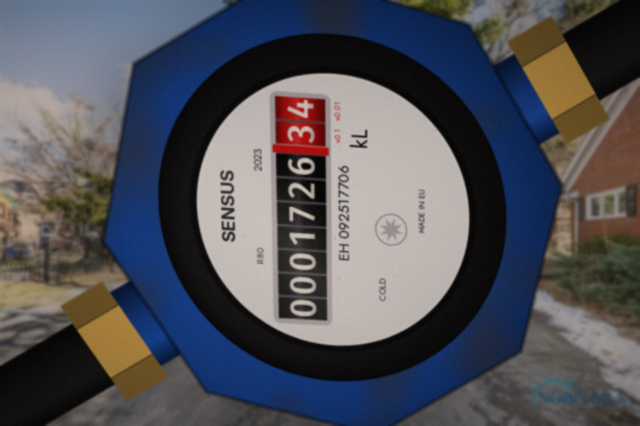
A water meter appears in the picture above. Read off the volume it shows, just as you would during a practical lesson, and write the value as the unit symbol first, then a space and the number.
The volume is kL 1726.34
